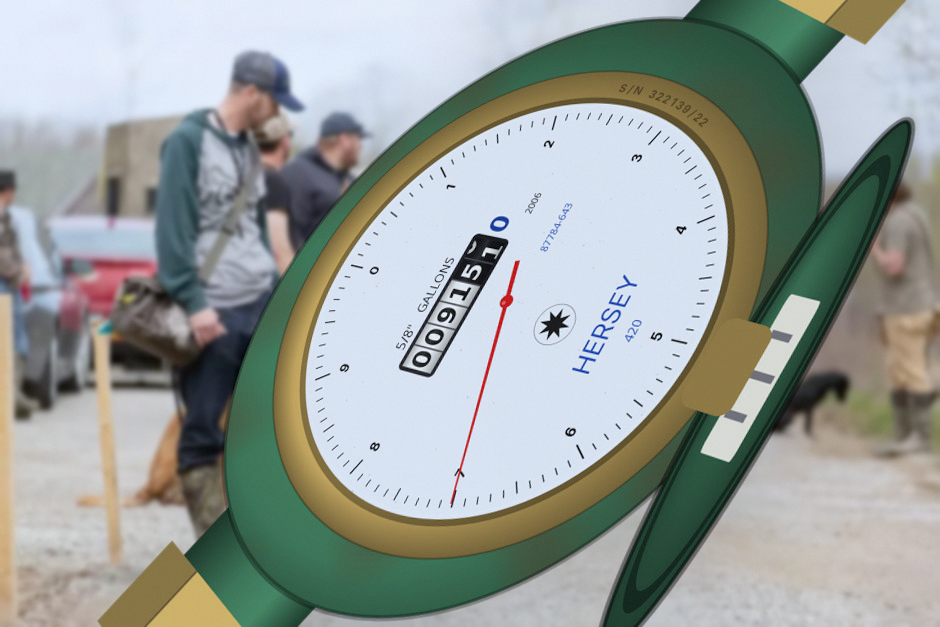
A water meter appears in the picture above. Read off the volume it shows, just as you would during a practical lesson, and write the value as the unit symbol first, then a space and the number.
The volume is gal 91507.0
